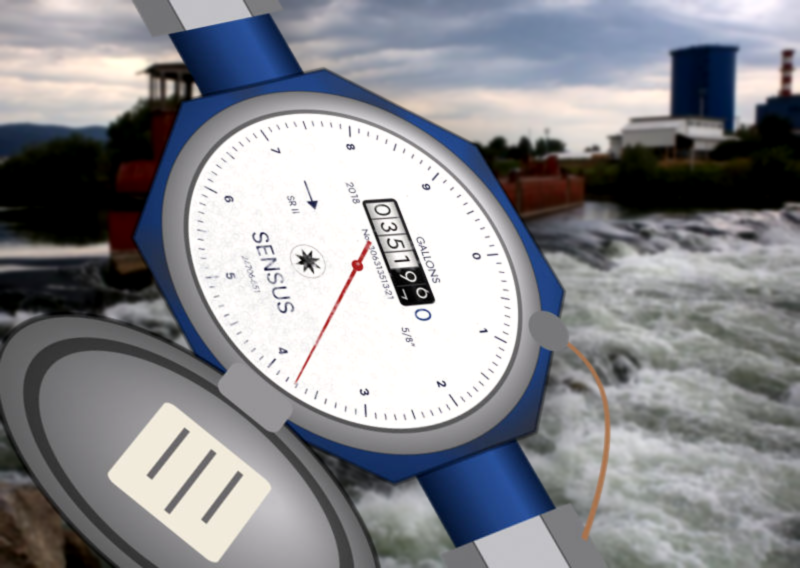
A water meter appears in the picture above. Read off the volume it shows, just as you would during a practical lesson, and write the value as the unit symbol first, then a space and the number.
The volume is gal 351963.7
